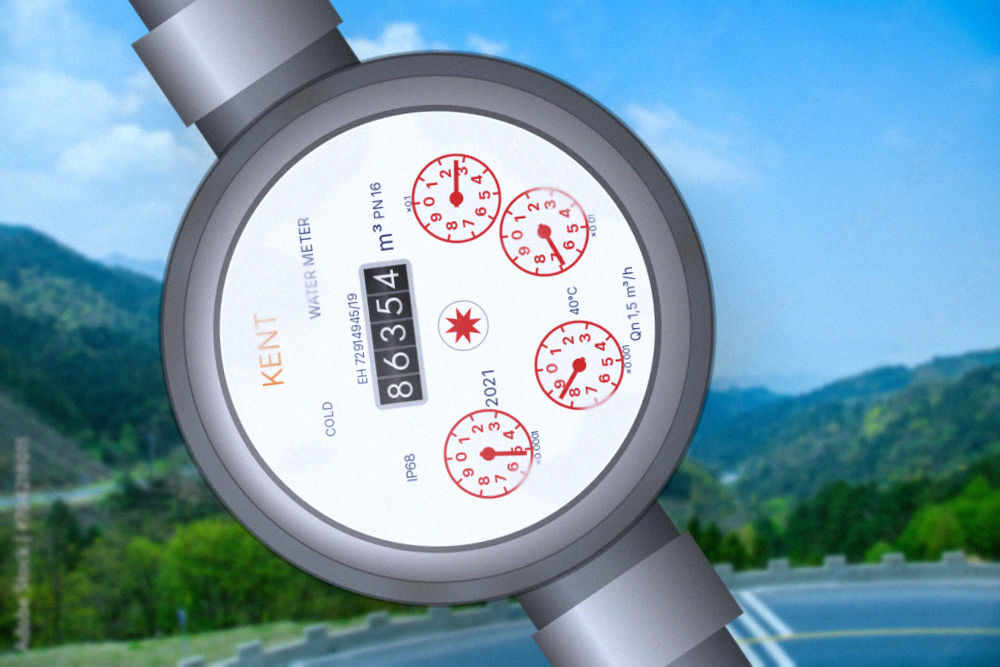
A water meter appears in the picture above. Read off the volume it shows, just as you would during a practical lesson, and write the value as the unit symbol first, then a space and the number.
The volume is m³ 86354.2685
